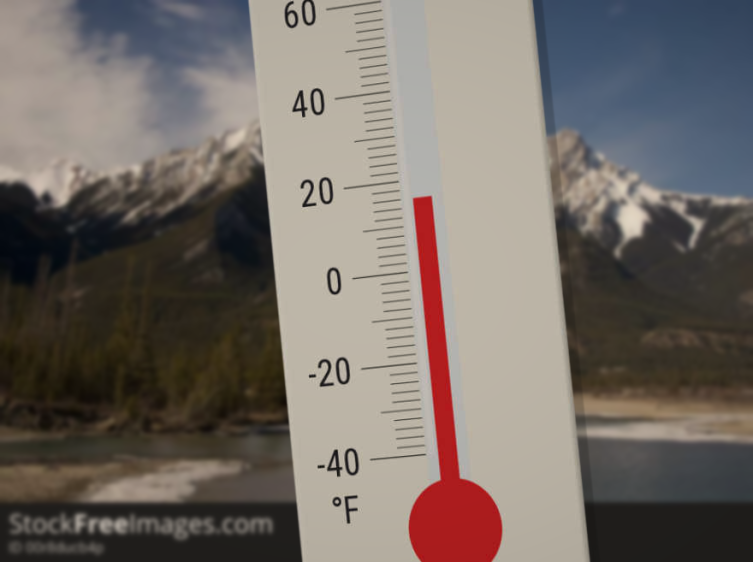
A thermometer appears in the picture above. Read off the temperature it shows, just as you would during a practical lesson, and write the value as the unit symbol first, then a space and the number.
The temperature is °F 16
